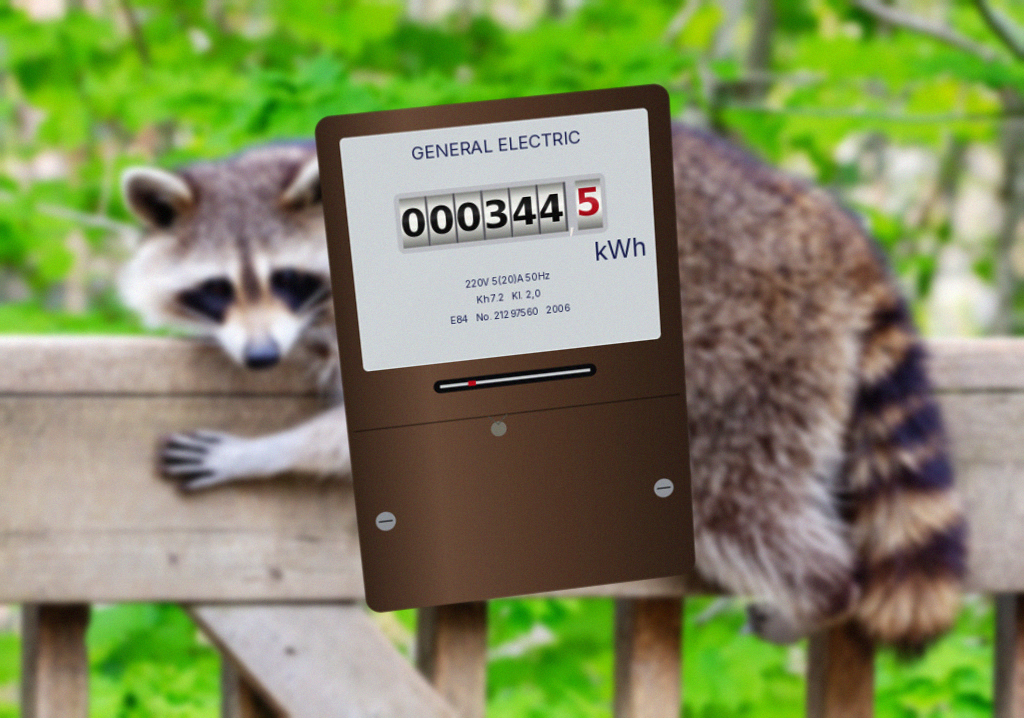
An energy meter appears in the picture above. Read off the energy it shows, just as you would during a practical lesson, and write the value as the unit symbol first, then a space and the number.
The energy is kWh 344.5
